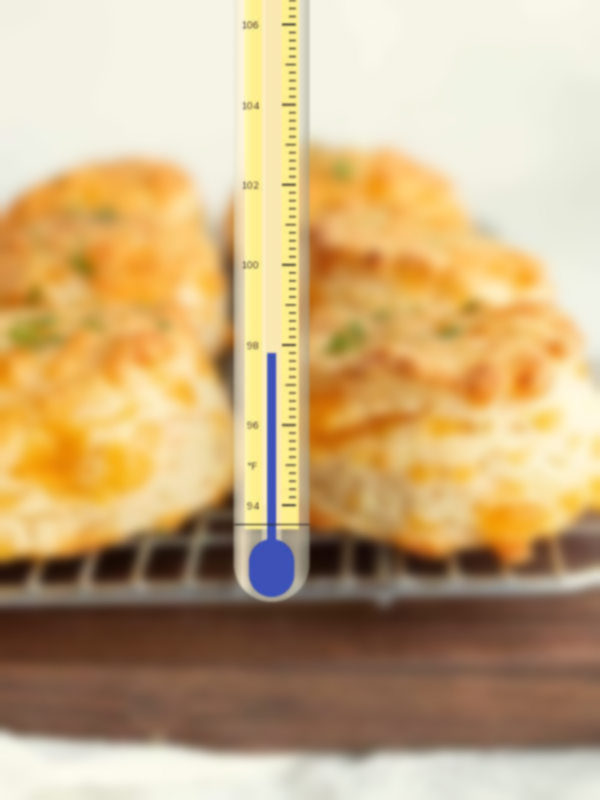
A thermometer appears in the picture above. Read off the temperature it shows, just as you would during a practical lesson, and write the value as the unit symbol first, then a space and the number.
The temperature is °F 97.8
